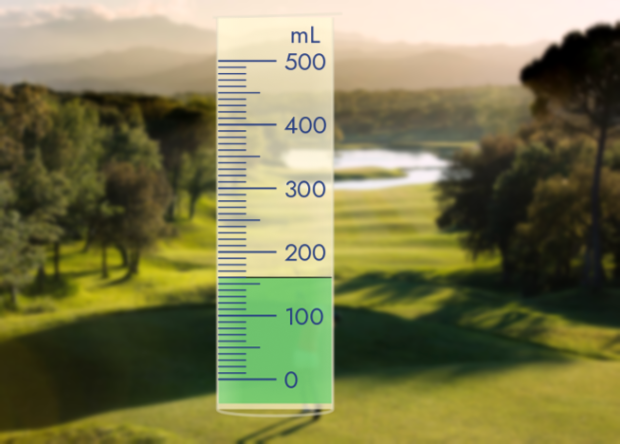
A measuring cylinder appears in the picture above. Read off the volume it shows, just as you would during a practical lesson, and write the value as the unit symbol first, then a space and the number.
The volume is mL 160
